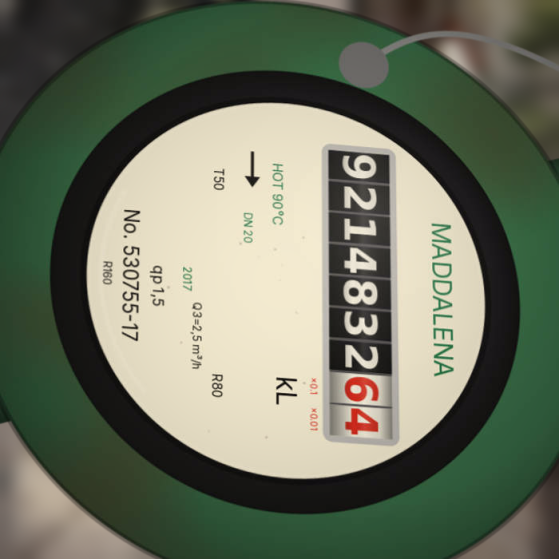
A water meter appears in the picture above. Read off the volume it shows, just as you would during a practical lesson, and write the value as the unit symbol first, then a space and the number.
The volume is kL 9214832.64
